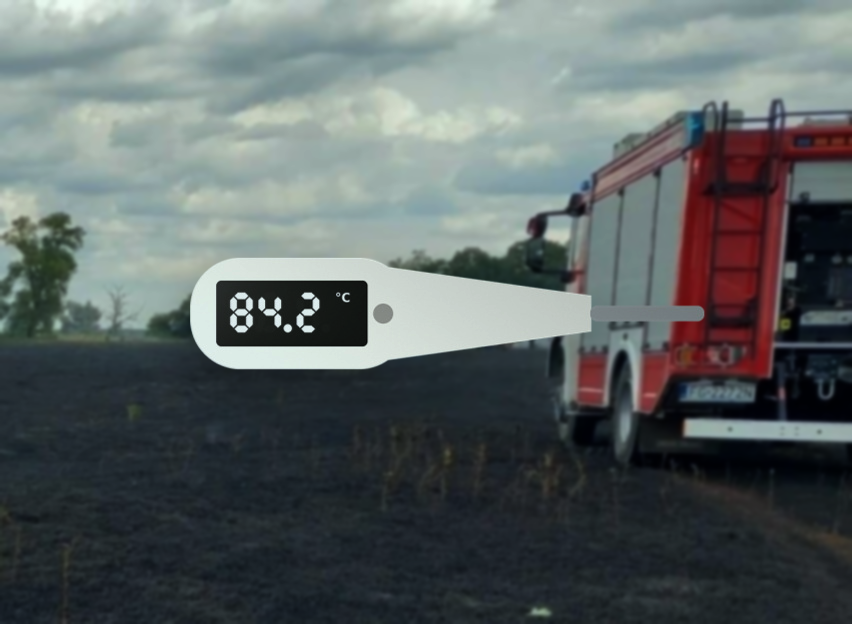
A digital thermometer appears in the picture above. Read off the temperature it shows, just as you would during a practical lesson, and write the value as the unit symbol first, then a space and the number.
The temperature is °C 84.2
